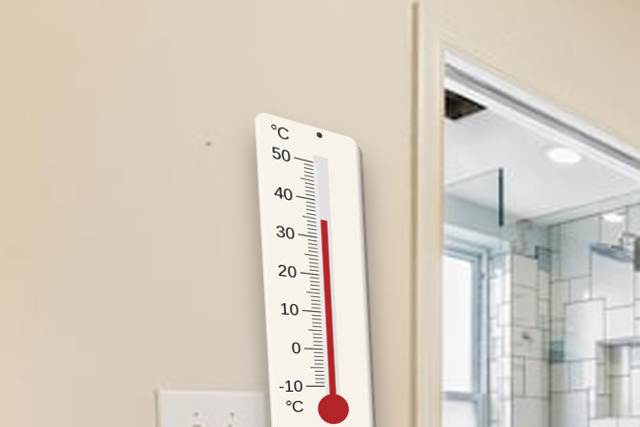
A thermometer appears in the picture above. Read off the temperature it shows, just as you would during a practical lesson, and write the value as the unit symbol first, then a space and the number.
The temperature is °C 35
